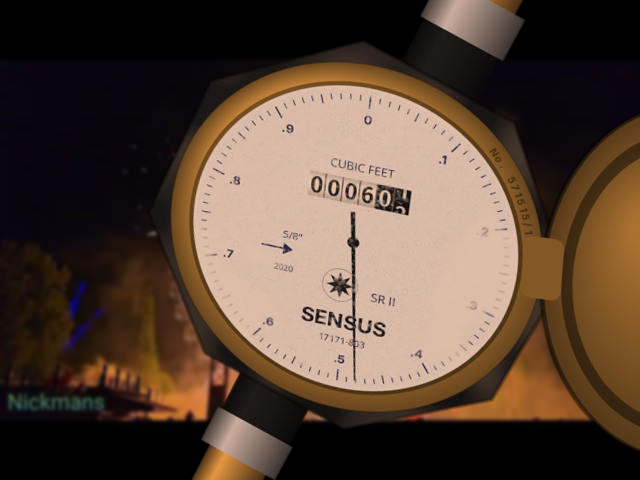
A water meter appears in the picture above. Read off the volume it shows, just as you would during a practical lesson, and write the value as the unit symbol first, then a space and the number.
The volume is ft³ 601.48
